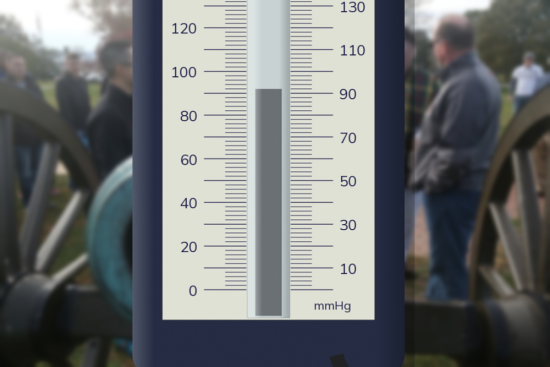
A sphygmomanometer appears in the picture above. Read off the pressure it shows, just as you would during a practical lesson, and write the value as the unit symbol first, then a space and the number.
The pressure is mmHg 92
